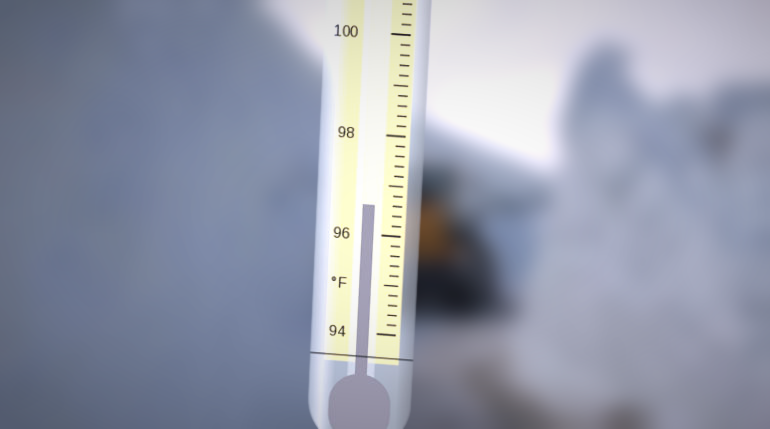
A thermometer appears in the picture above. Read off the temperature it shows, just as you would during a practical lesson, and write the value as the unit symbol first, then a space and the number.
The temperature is °F 96.6
